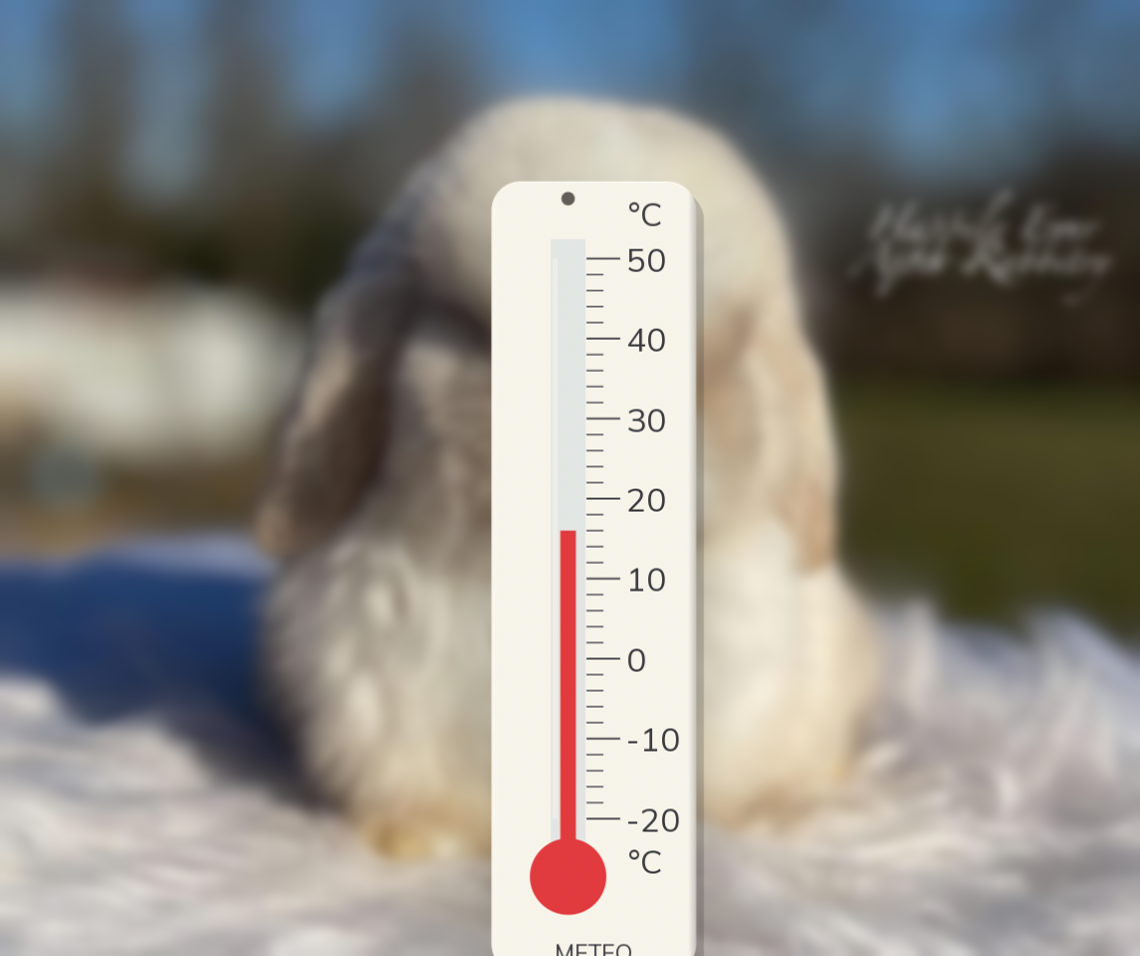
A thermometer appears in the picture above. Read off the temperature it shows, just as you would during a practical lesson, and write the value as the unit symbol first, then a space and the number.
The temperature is °C 16
